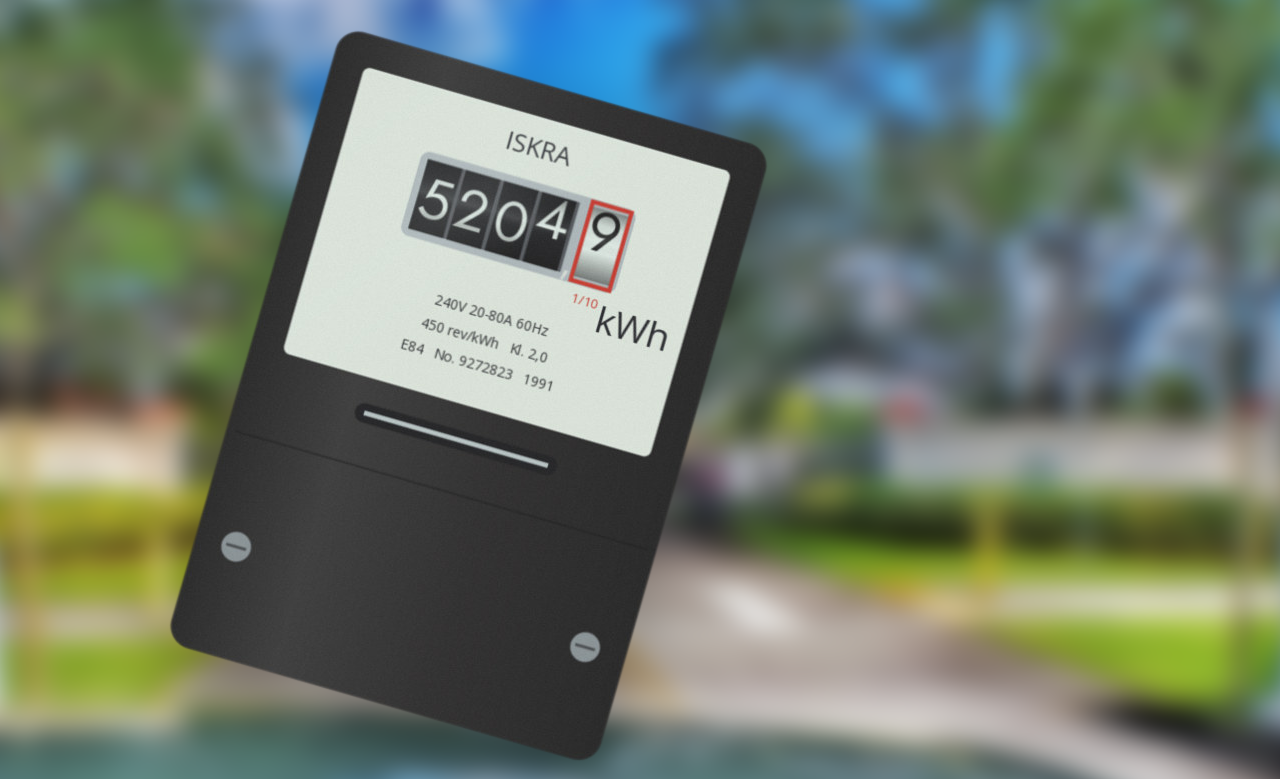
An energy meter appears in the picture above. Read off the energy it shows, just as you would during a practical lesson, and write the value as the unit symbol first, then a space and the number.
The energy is kWh 5204.9
